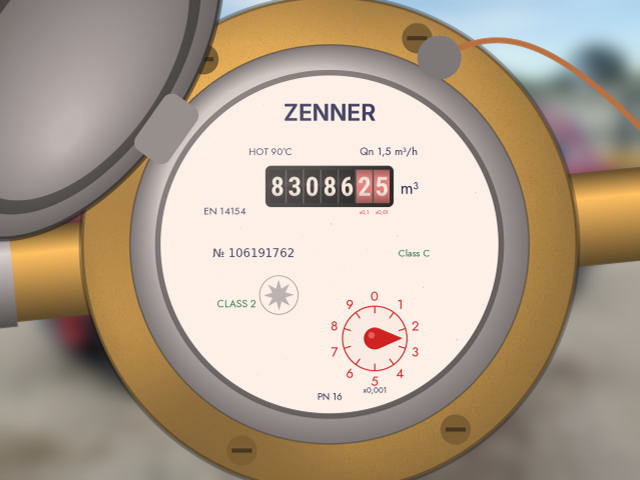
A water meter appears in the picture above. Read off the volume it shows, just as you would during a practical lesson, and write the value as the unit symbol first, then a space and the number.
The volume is m³ 83086.252
